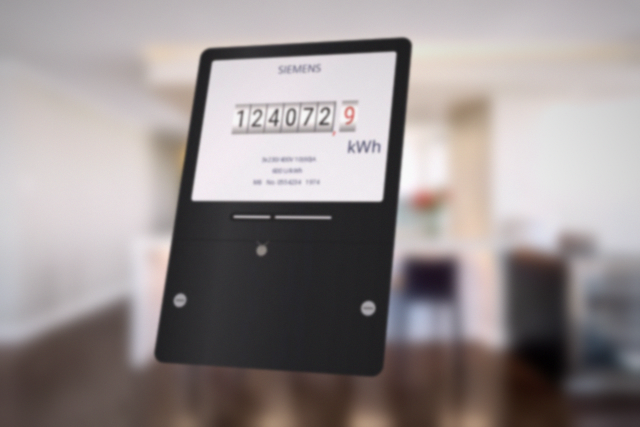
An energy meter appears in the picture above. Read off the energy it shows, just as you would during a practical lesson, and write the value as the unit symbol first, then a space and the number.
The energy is kWh 124072.9
